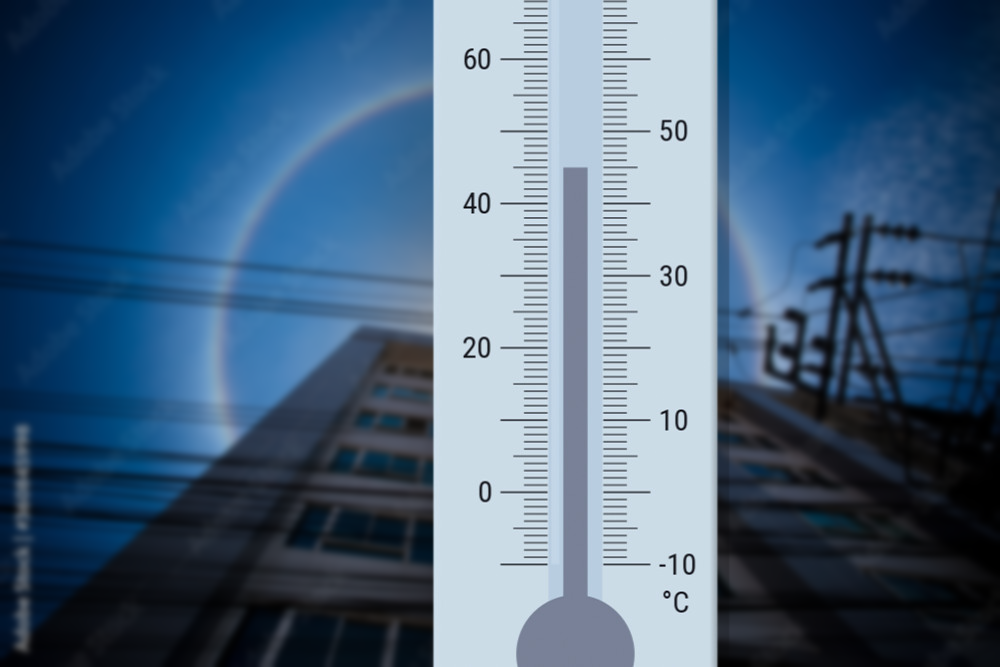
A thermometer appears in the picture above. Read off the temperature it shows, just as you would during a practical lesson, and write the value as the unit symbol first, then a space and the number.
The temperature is °C 45
